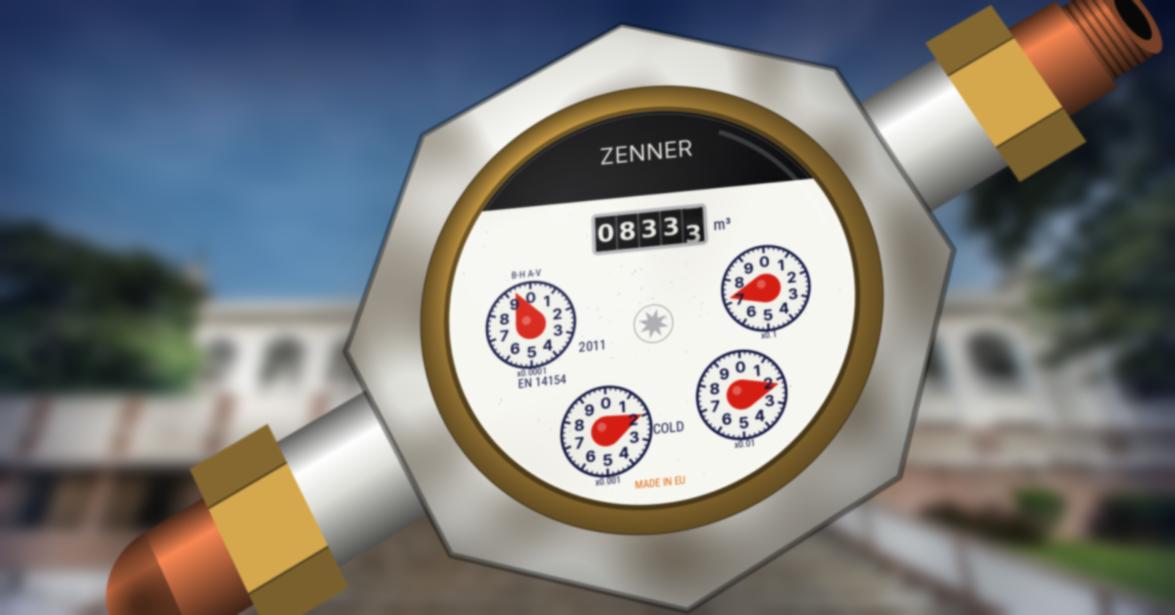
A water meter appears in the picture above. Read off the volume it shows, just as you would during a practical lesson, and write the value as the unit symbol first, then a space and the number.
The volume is m³ 8332.7219
